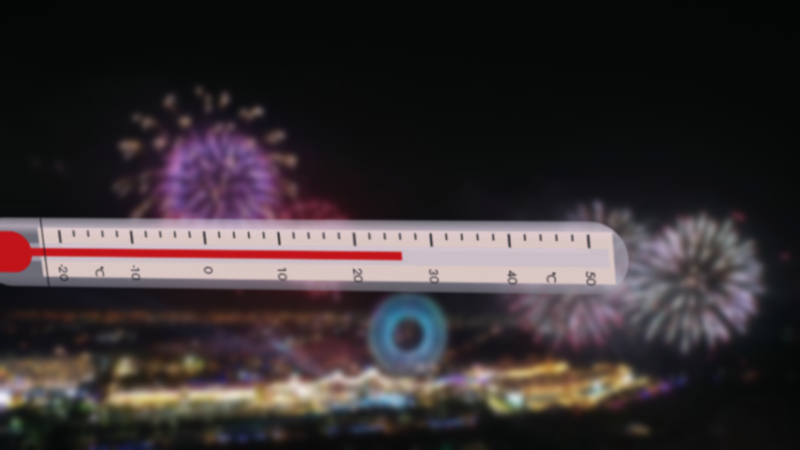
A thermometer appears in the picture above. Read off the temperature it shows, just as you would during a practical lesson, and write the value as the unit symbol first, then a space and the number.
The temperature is °C 26
